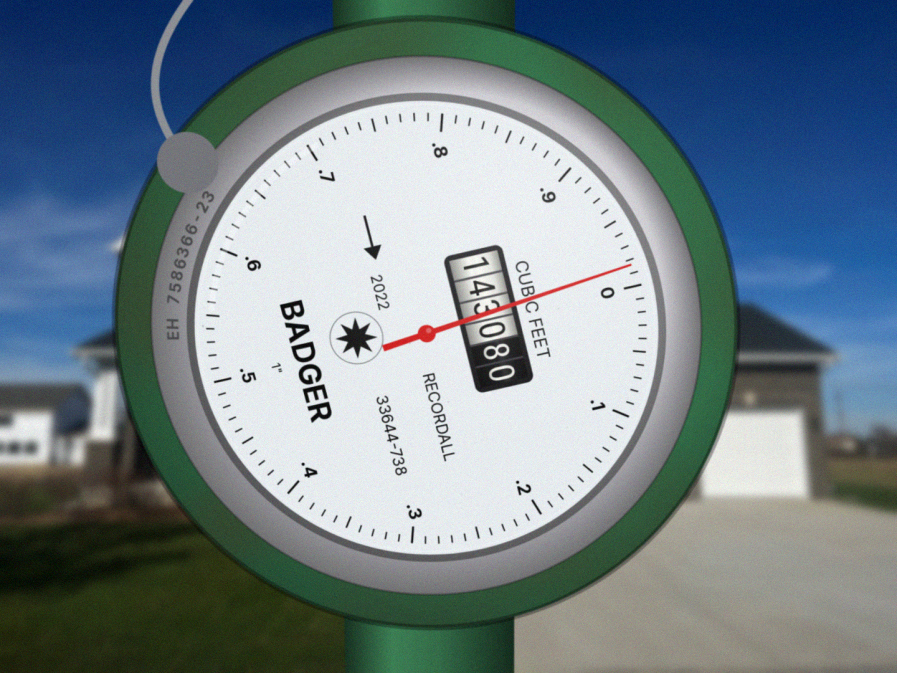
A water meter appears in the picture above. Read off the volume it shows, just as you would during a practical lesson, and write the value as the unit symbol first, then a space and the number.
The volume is ft³ 143079.98
